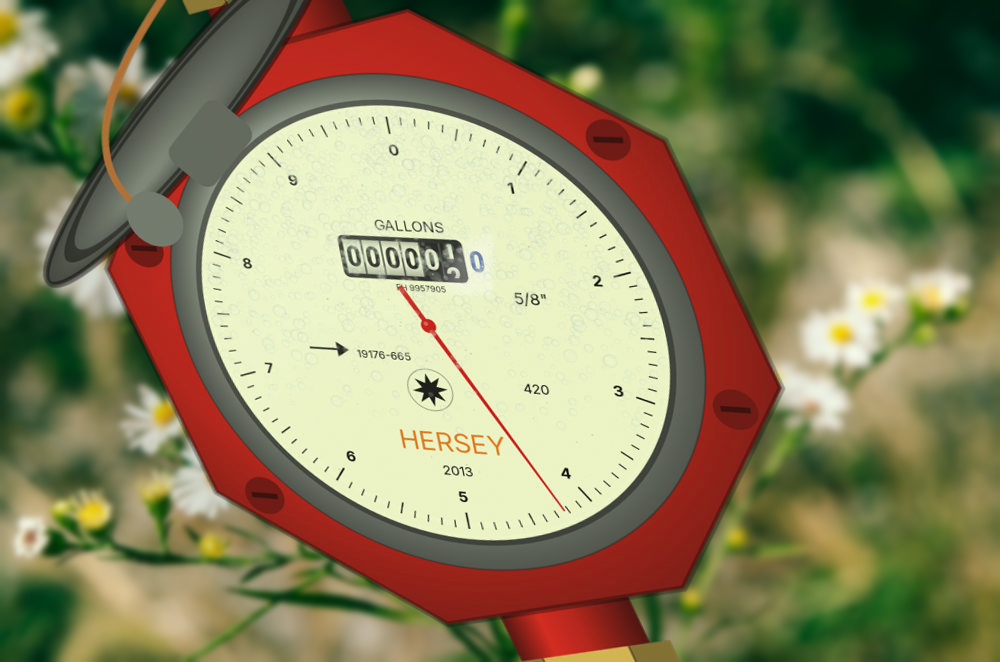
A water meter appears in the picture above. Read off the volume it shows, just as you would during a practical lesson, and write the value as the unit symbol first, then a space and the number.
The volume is gal 14.2
